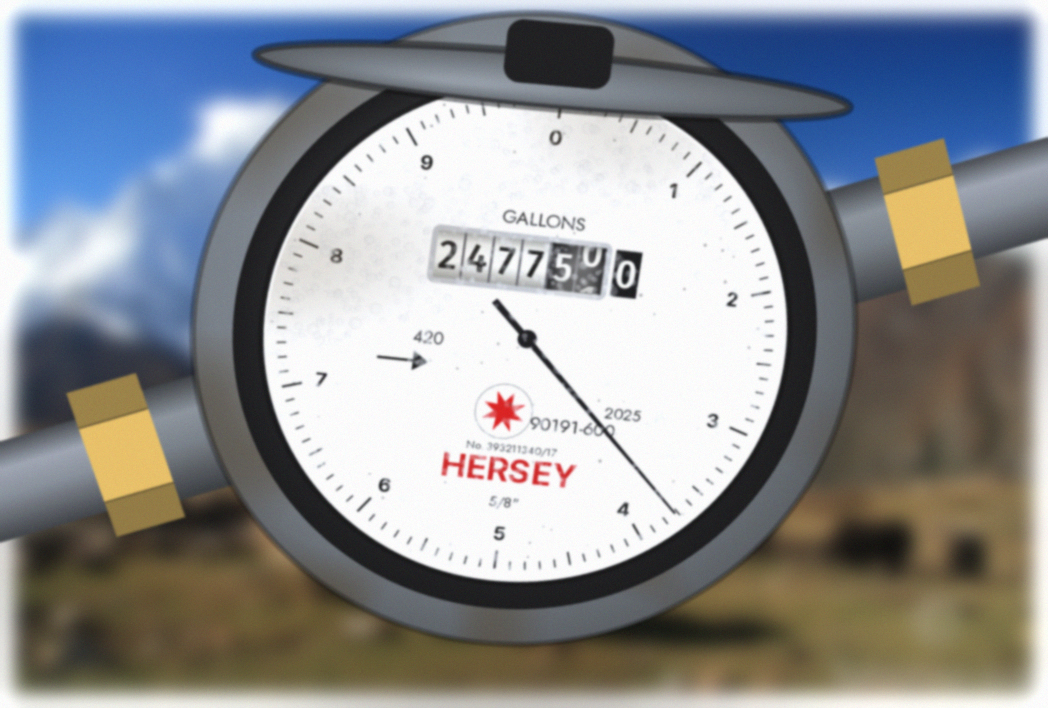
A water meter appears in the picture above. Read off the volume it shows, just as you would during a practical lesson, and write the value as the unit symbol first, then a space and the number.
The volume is gal 2477503.7
